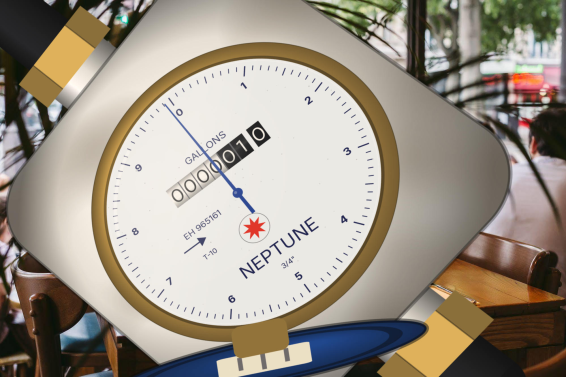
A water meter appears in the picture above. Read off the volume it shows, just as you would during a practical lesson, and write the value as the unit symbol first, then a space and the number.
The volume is gal 9.9
